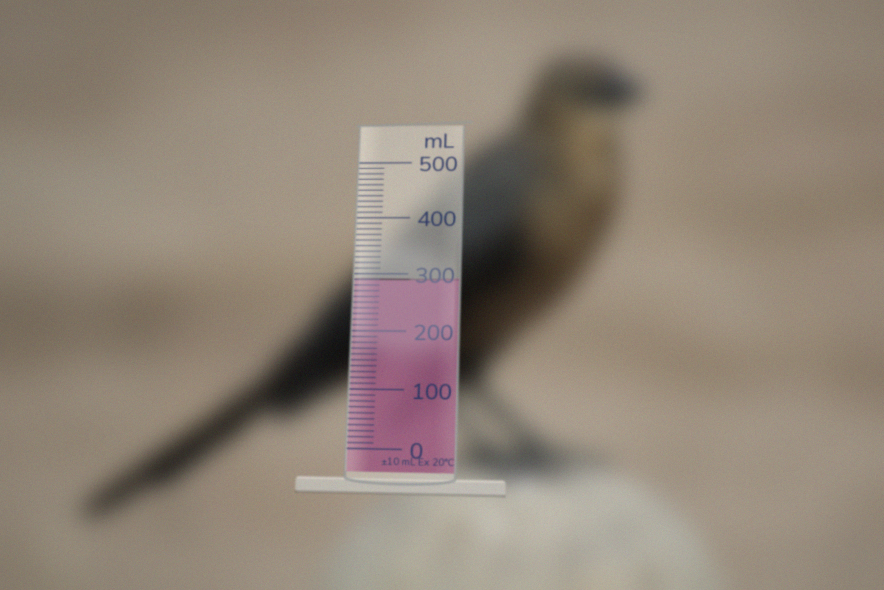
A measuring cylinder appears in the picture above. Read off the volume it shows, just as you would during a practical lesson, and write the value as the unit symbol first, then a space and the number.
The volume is mL 290
